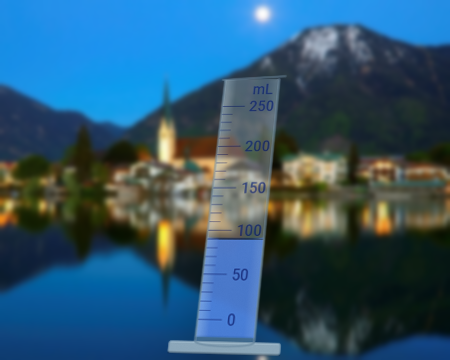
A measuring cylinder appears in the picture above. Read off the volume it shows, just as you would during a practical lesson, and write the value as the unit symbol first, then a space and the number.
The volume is mL 90
